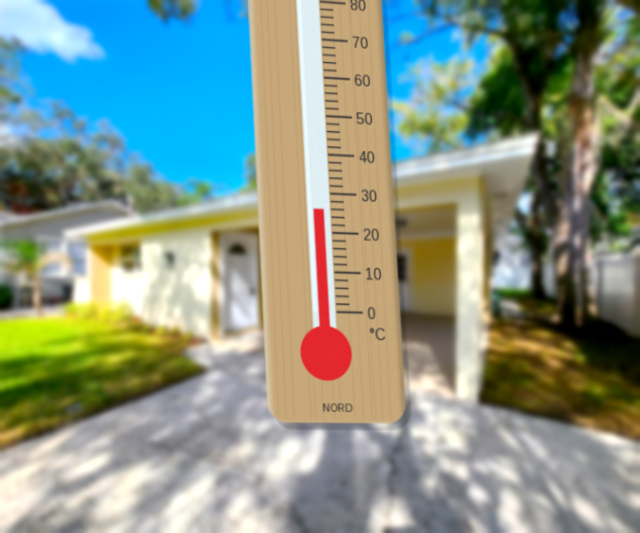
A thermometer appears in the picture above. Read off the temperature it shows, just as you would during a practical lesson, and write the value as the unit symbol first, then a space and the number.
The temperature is °C 26
